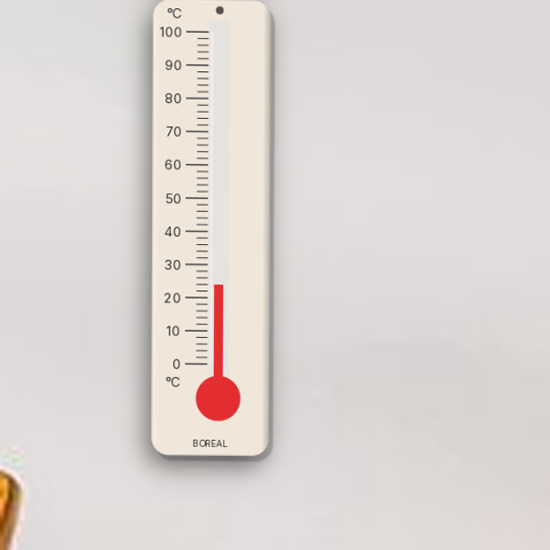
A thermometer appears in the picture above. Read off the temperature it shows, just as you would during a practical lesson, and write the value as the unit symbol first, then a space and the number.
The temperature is °C 24
